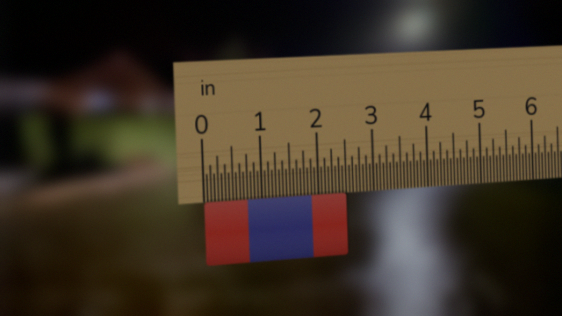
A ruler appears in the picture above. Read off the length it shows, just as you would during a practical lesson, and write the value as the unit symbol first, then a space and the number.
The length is in 2.5
